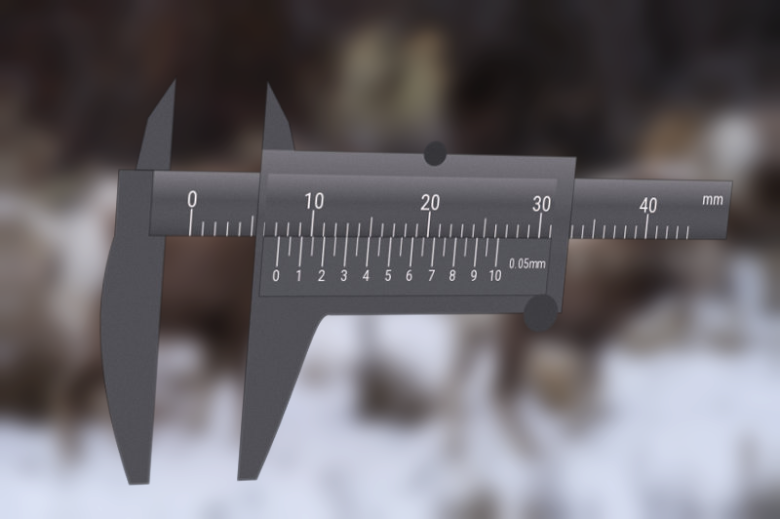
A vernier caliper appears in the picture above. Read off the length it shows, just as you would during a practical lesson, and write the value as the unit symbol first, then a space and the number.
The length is mm 7.3
